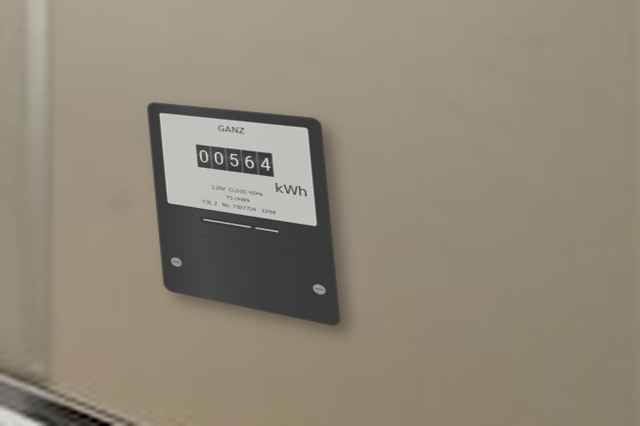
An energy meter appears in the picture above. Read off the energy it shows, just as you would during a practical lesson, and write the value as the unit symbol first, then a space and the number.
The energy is kWh 564
